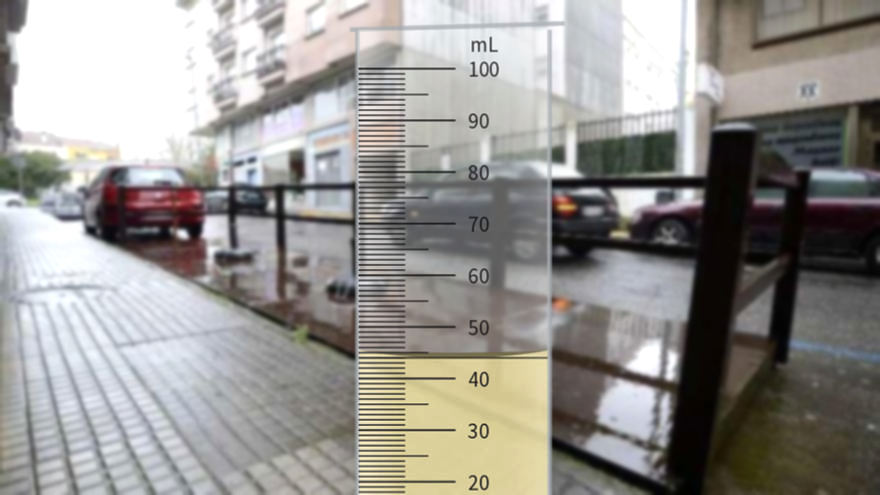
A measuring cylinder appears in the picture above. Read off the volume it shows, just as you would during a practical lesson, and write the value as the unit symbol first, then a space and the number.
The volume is mL 44
